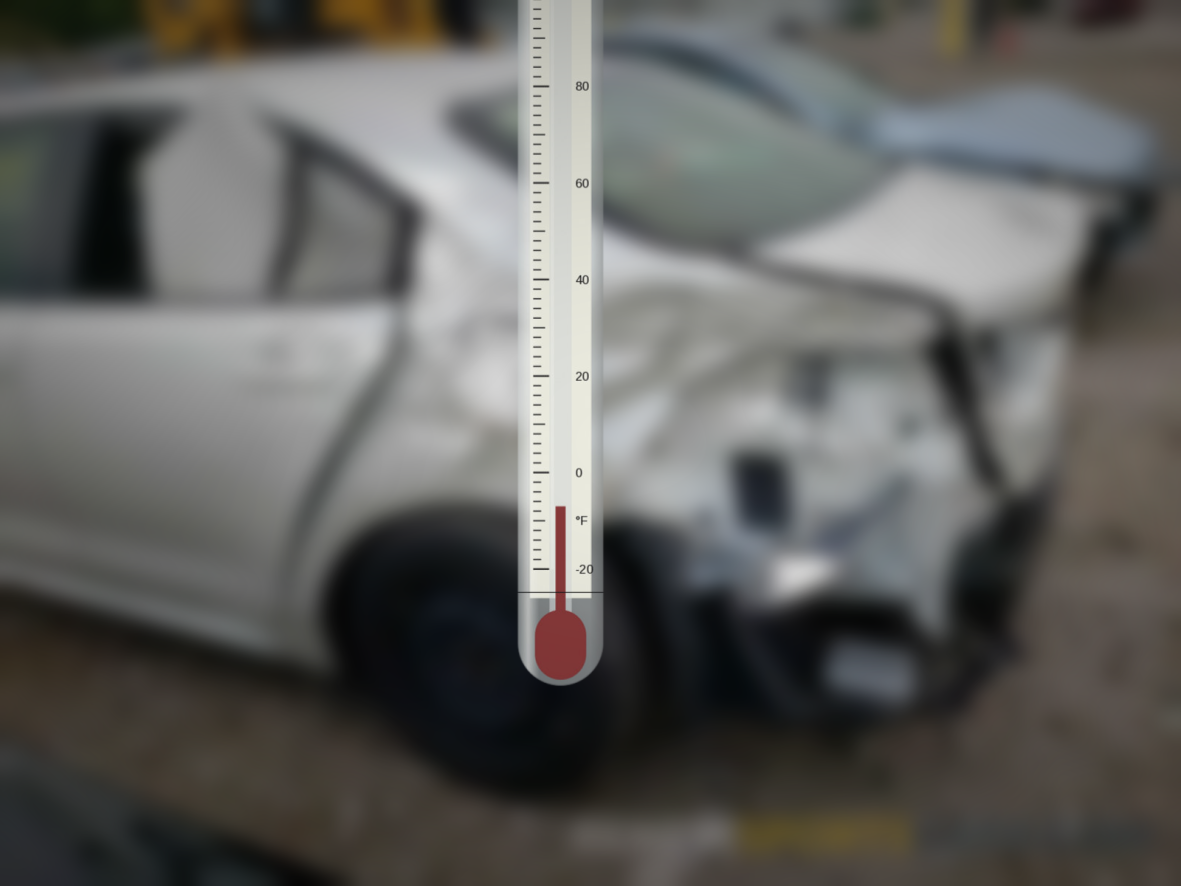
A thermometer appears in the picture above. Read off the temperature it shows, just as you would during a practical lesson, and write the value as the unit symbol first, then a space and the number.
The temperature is °F -7
